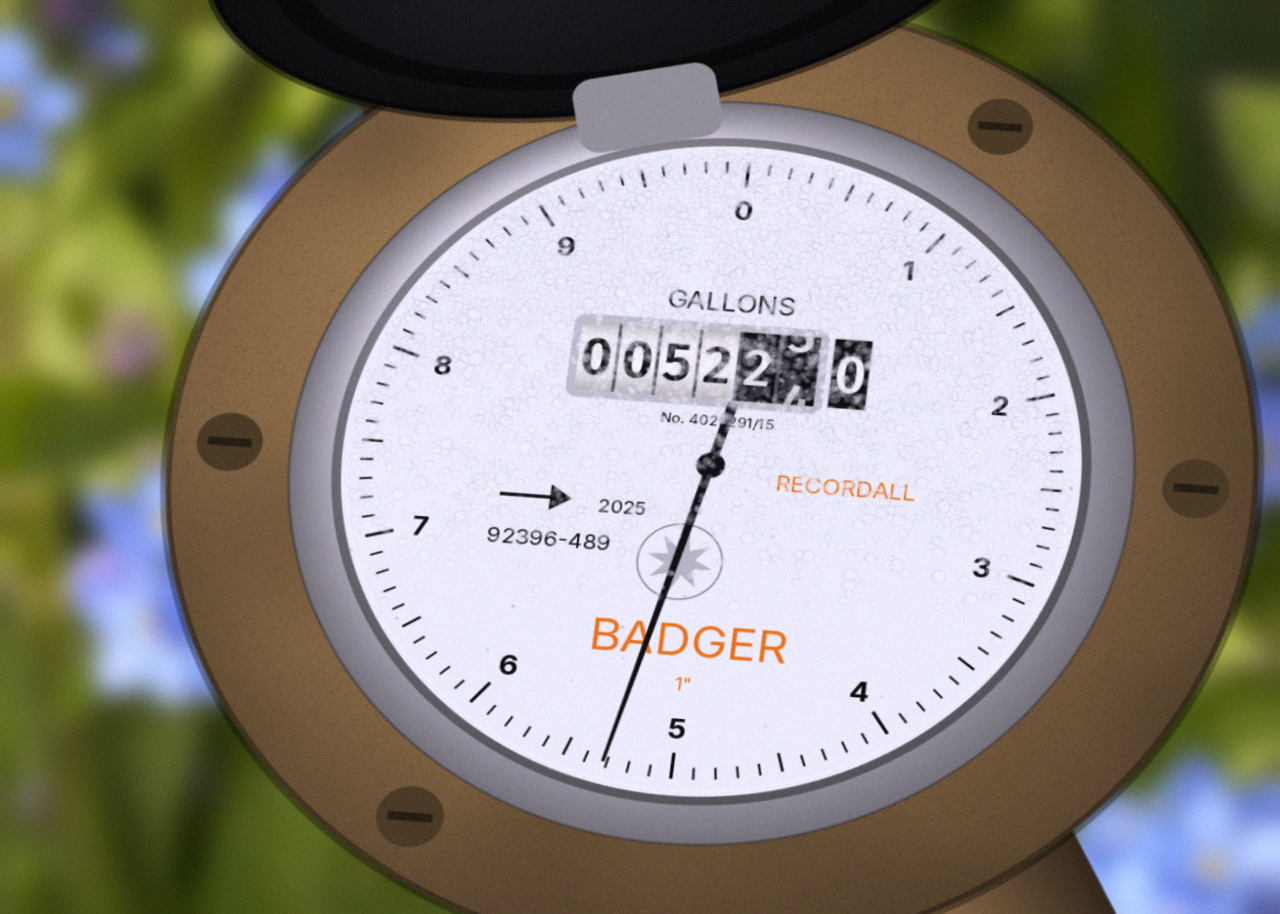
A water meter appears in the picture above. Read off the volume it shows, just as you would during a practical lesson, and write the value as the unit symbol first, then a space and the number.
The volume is gal 52235.3
